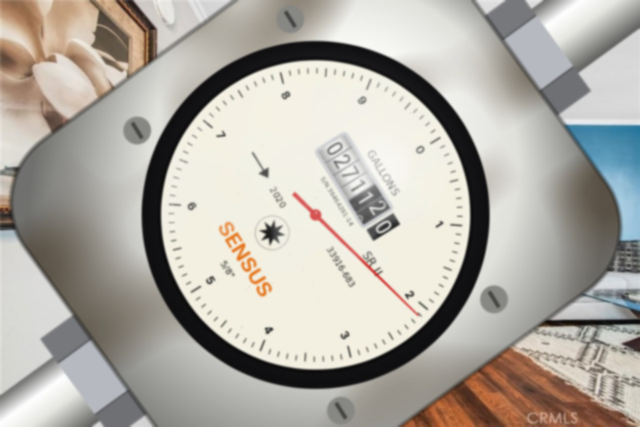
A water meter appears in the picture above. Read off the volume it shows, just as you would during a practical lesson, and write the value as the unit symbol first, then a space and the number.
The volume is gal 271122.1
